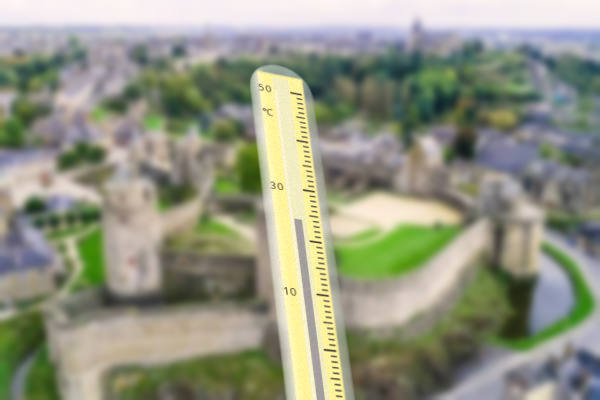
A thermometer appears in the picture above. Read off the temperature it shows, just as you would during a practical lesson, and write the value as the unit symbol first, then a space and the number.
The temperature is °C 24
